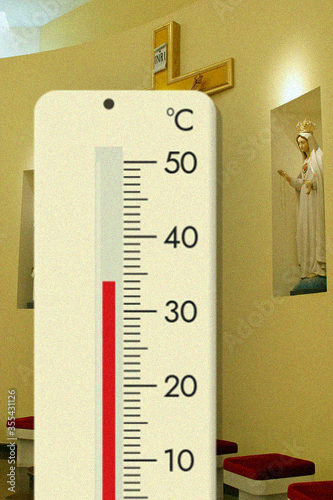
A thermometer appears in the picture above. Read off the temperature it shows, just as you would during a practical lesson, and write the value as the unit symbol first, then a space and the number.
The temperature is °C 34
